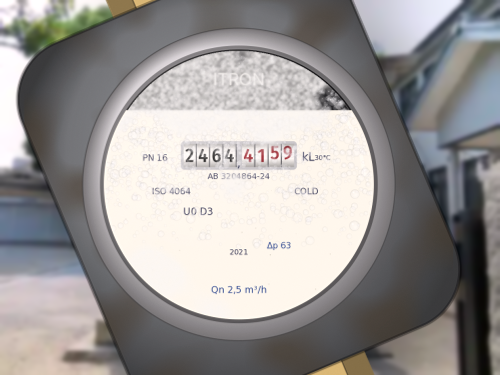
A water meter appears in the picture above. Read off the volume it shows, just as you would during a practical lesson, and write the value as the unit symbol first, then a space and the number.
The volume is kL 2464.4159
